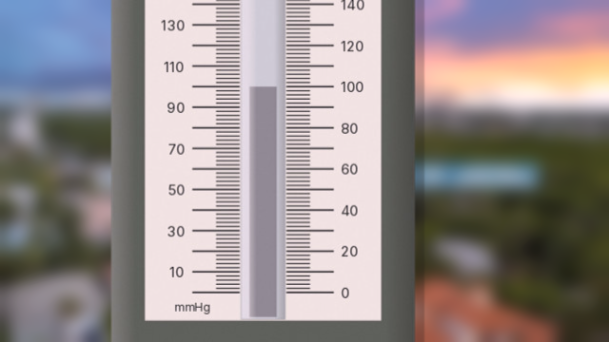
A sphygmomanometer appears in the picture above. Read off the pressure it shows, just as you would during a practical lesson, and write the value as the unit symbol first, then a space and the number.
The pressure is mmHg 100
